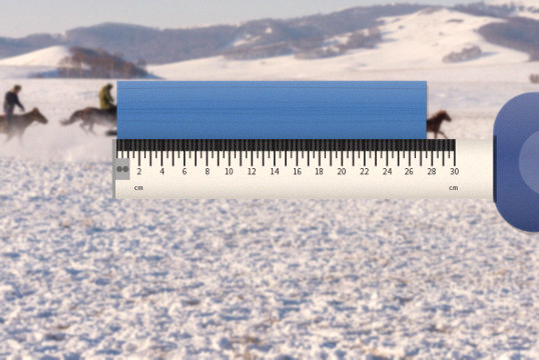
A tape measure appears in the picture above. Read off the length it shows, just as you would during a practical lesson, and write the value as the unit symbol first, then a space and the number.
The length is cm 27.5
